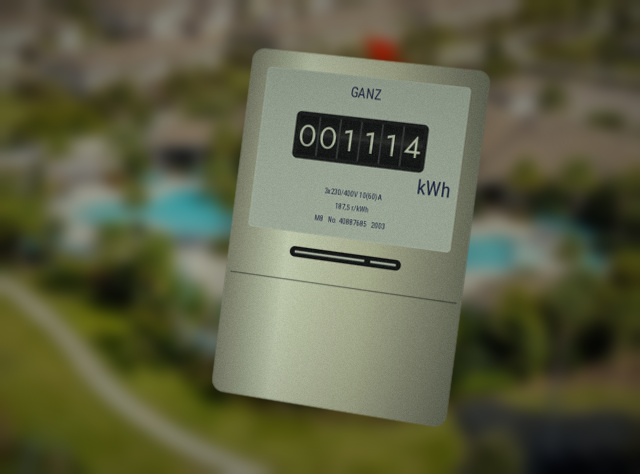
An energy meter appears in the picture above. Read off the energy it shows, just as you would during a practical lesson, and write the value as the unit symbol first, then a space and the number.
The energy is kWh 1114
